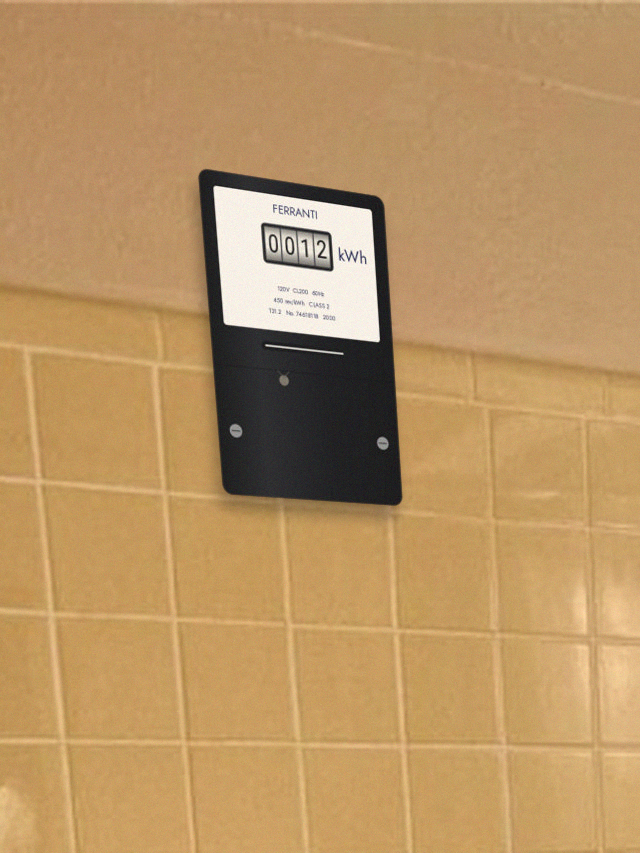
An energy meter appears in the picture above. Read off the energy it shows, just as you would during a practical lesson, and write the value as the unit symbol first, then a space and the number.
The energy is kWh 12
